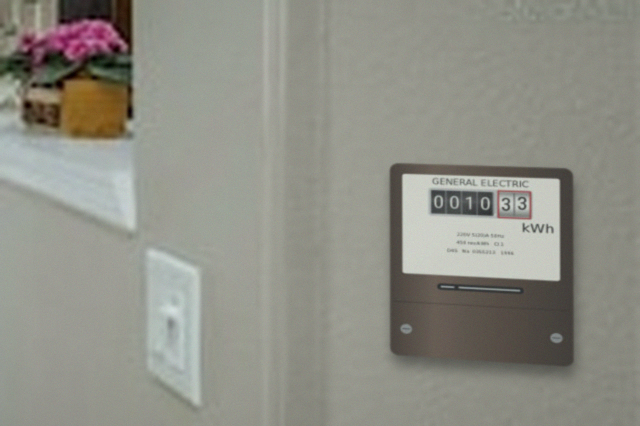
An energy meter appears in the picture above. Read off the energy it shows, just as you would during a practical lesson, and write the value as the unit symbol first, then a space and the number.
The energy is kWh 10.33
